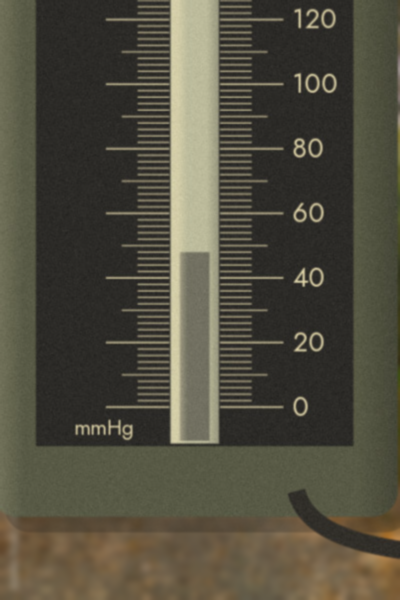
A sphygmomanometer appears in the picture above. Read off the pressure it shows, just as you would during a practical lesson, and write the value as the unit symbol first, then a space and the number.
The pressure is mmHg 48
